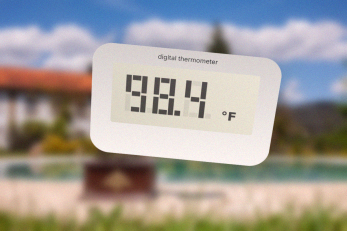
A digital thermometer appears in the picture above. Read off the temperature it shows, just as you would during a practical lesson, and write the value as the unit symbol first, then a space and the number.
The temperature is °F 98.4
